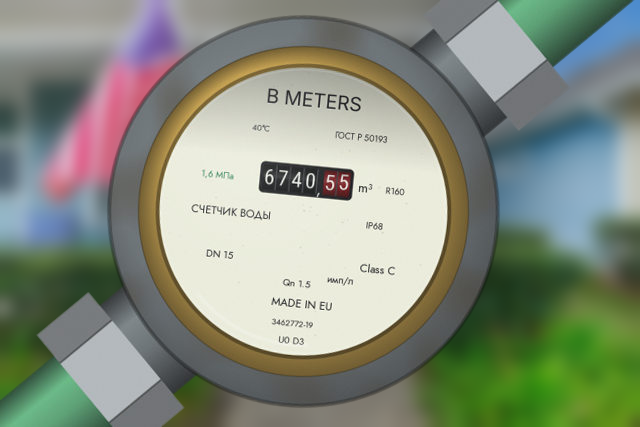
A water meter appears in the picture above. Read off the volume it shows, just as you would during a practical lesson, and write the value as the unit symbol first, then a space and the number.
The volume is m³ 6740.55
